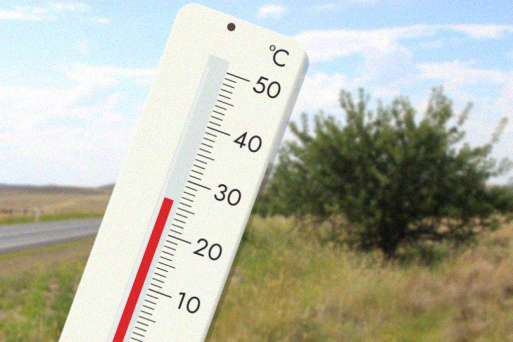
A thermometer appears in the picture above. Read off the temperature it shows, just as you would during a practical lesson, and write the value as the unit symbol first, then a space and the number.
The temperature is °C 26
